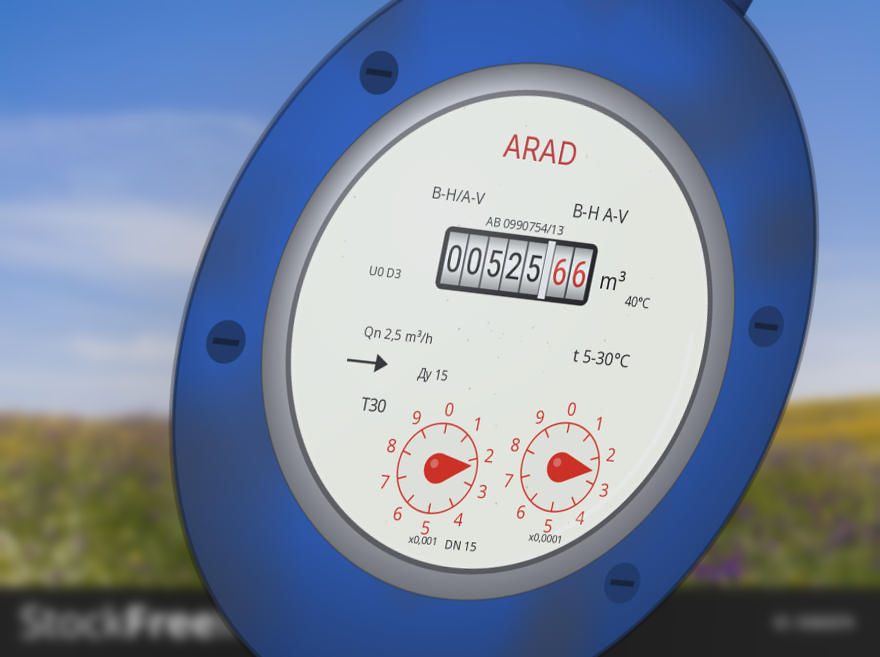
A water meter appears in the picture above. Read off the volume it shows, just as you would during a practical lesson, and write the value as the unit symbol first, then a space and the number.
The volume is m³ 525.6622
